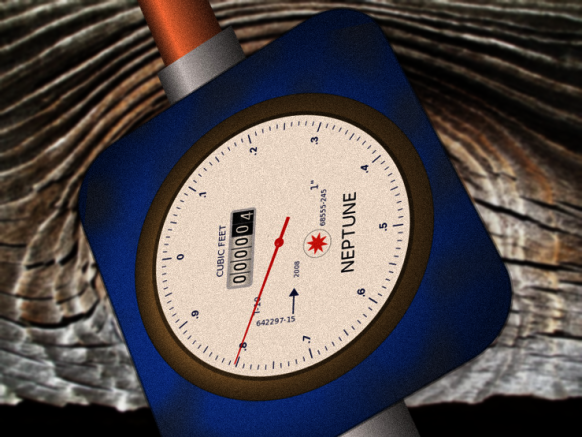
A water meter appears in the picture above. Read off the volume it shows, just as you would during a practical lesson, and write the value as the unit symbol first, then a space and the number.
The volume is ft³ 3.80
